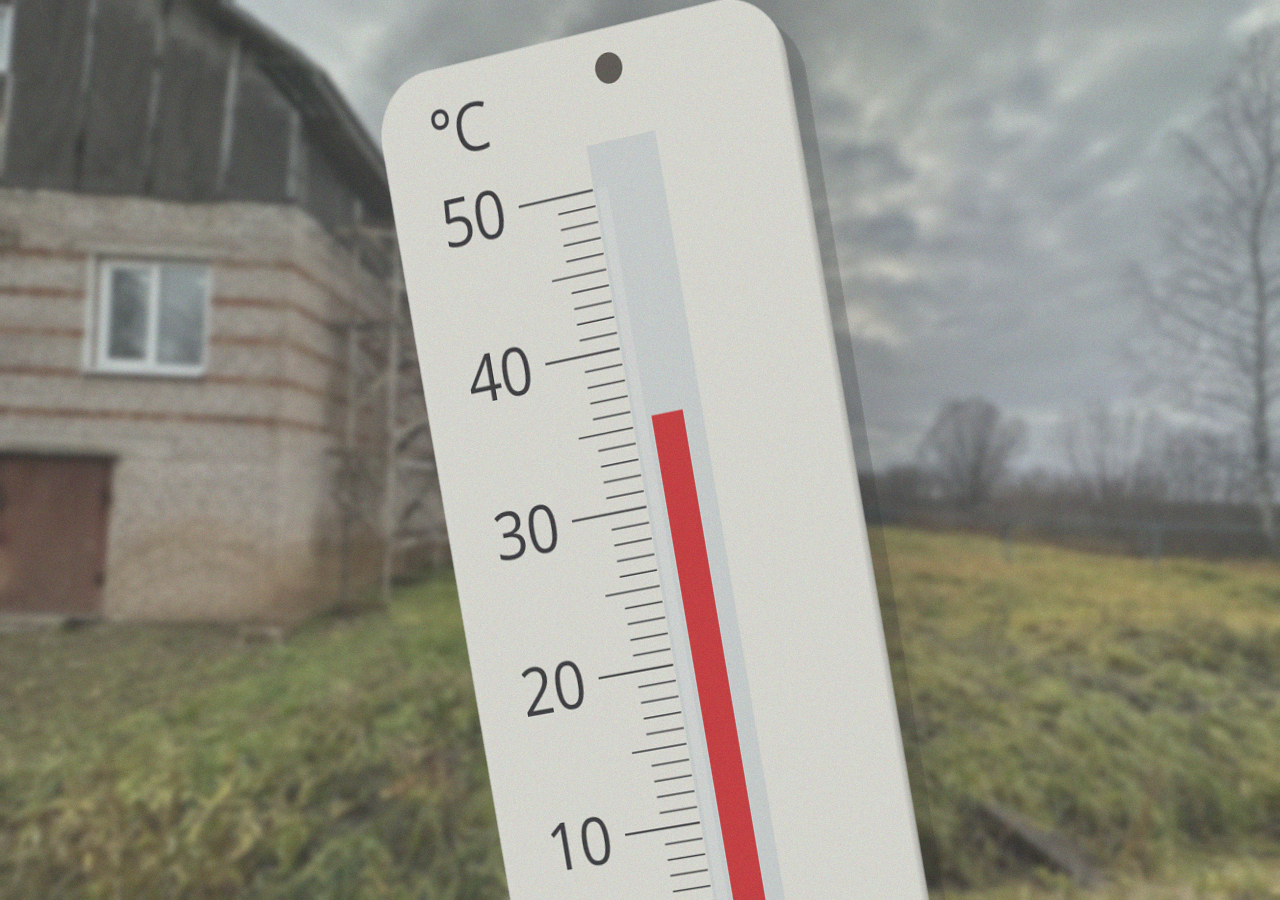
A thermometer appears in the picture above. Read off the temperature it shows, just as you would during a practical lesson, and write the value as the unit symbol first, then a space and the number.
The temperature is °C 35.5
